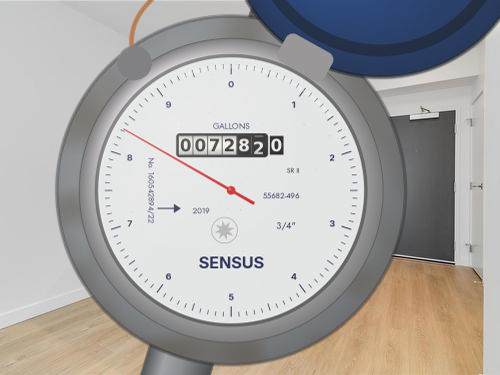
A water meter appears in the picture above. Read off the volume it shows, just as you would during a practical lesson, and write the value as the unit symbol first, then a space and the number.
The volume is gal 72818.3
